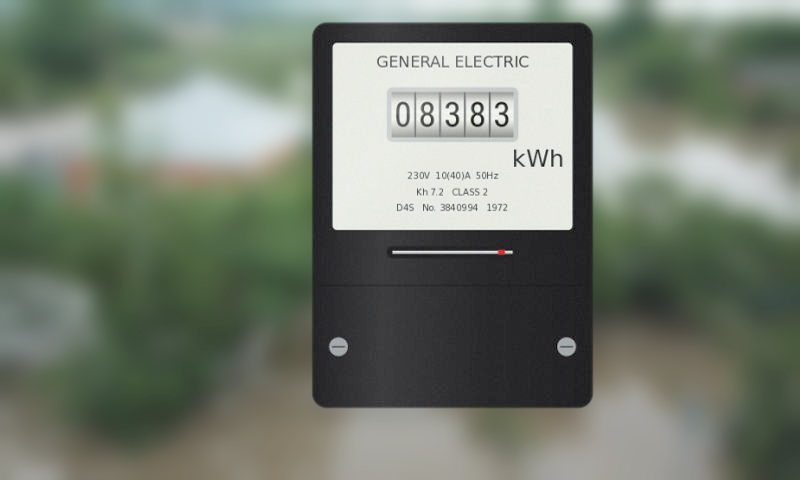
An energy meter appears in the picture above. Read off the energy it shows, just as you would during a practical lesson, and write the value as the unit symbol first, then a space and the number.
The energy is kWh 8383
